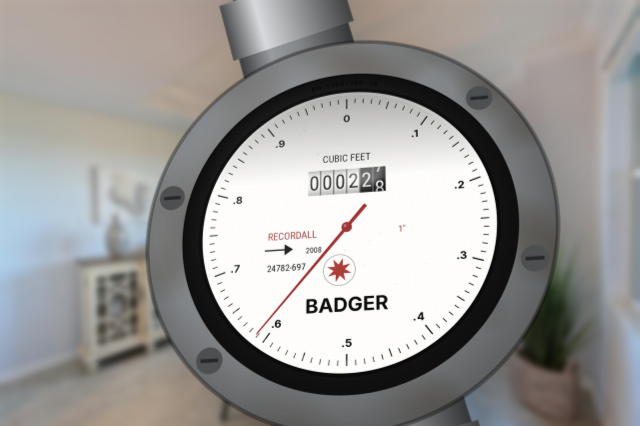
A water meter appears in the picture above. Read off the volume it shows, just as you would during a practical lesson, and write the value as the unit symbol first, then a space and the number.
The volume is ft³ 227.61
